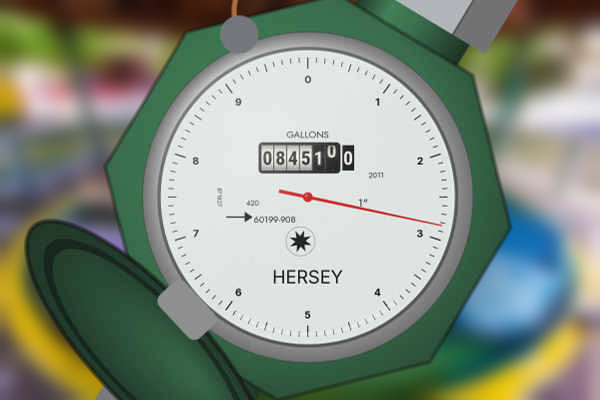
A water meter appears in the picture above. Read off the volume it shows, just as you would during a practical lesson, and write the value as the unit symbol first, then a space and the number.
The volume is gal 845102.8
